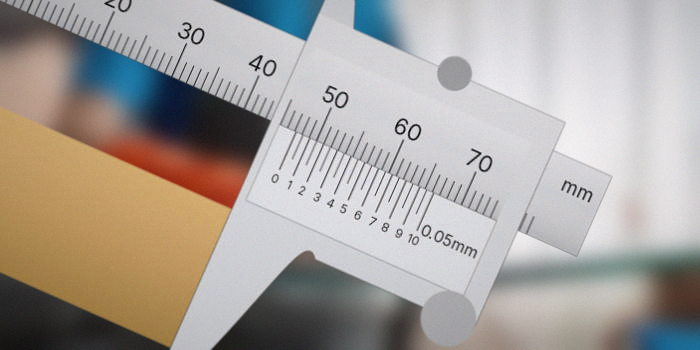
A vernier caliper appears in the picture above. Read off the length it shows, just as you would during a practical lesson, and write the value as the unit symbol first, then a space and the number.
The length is mm 47.2
